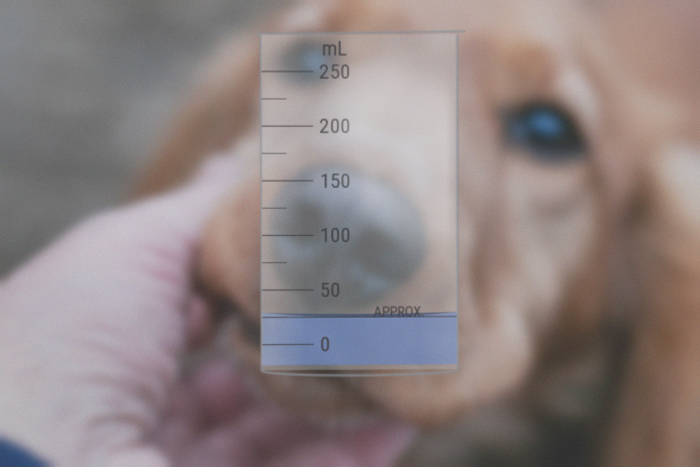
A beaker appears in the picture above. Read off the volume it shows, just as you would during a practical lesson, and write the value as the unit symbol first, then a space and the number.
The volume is mL 25
